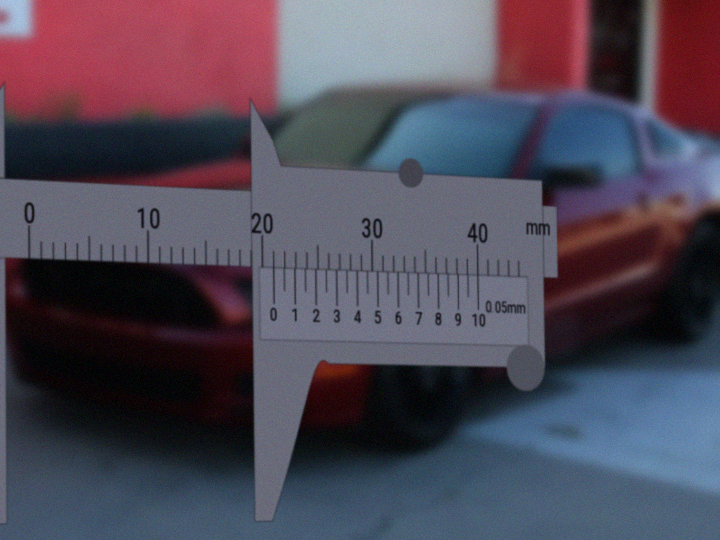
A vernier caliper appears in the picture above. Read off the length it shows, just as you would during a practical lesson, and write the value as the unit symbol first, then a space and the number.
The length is mm 21.0
